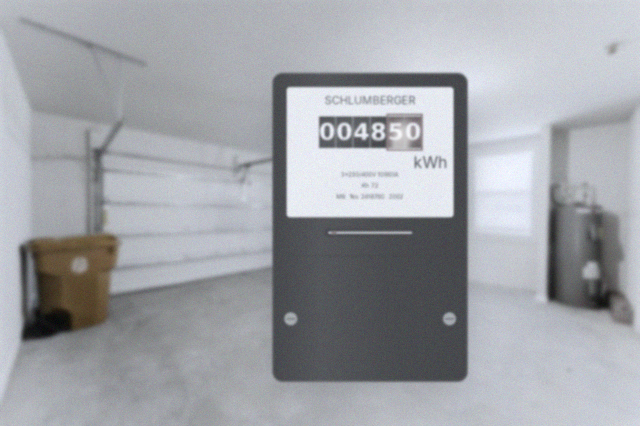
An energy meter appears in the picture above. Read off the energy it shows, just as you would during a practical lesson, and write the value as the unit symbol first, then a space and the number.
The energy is kWh 48.50
